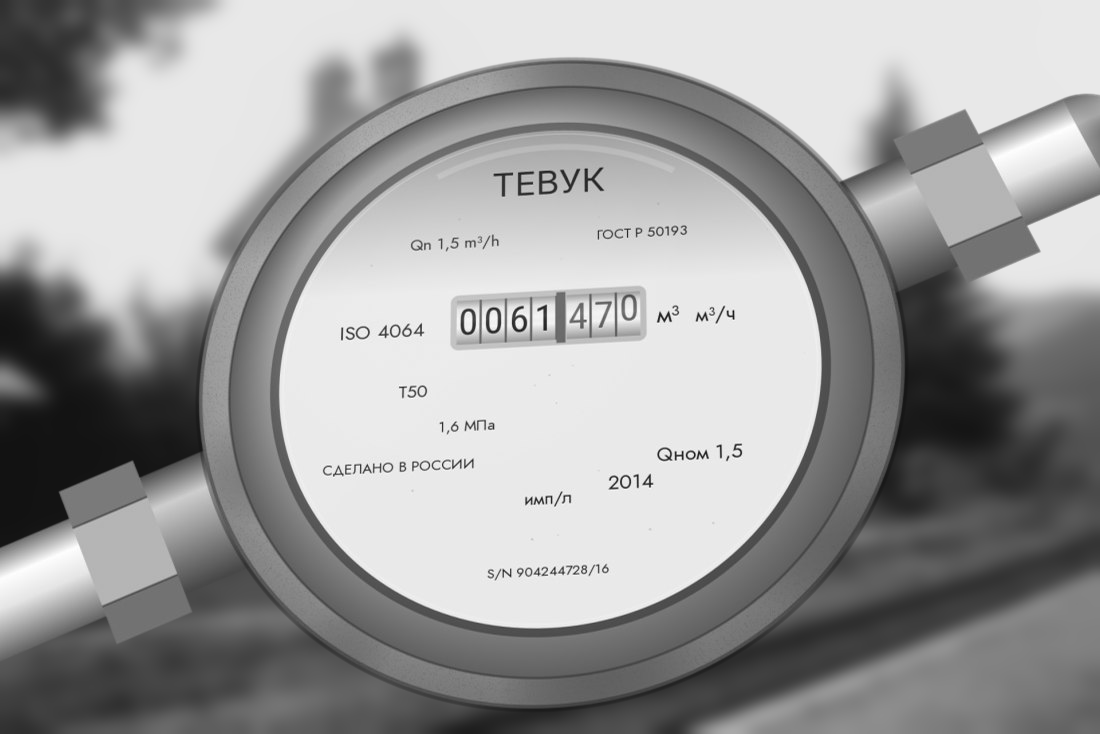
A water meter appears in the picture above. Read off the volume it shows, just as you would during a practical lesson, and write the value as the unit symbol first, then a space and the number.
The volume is m³ 61.470
